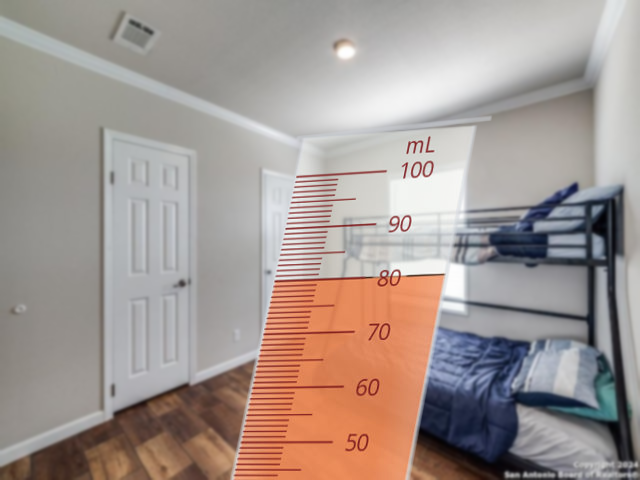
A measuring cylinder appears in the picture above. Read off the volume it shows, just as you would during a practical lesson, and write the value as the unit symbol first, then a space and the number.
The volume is mL 80
